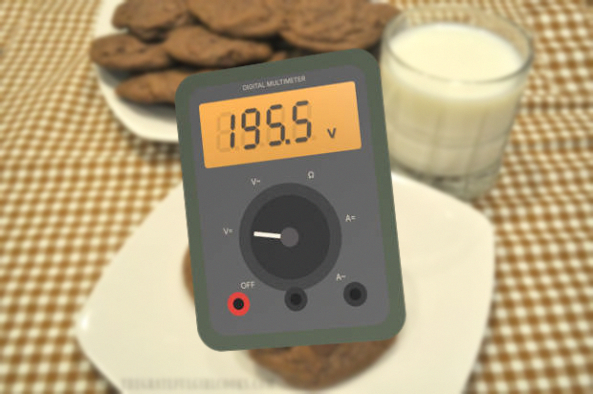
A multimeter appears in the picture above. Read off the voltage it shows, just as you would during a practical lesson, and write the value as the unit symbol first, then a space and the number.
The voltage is V 195.5
